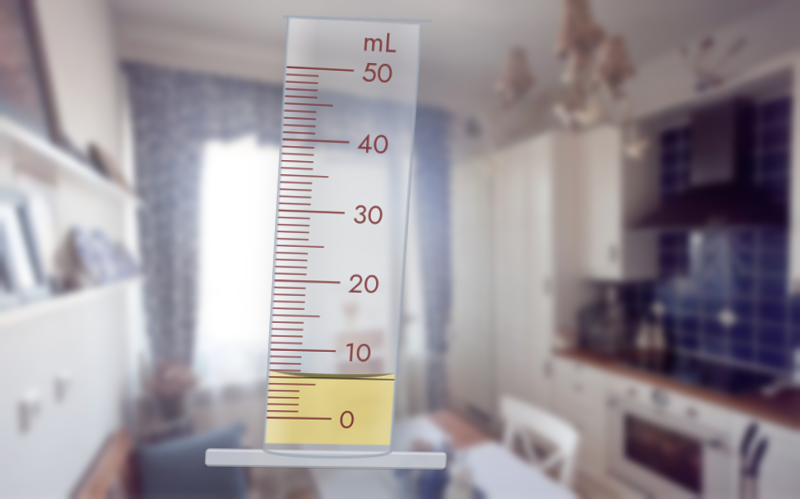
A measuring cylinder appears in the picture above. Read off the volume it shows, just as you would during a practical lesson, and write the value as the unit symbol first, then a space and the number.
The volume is mL 6
